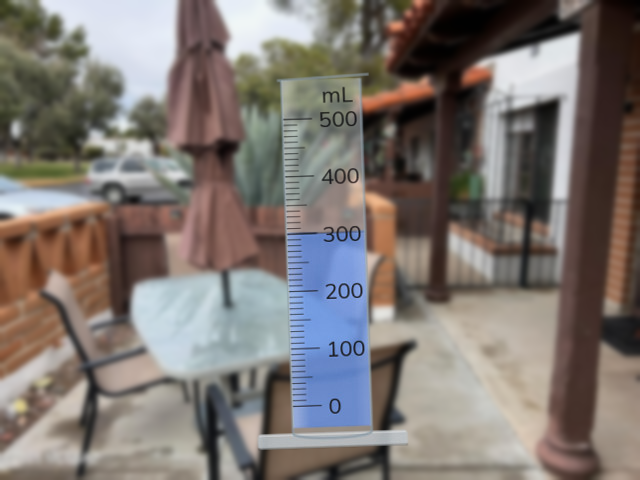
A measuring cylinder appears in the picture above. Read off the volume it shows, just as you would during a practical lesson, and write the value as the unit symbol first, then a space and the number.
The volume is mL 300
